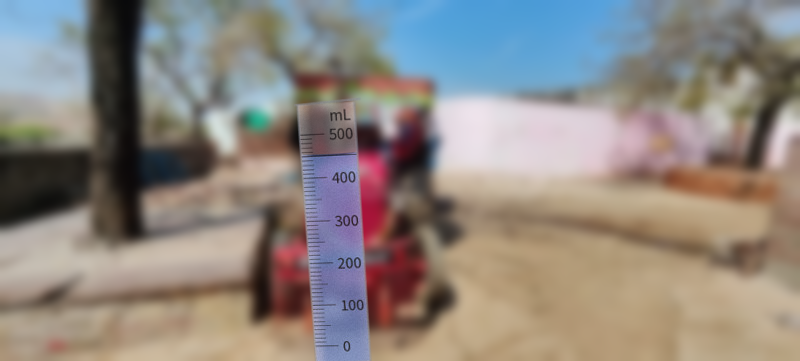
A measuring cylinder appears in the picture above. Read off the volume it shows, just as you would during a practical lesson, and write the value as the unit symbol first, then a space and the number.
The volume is mL 450
